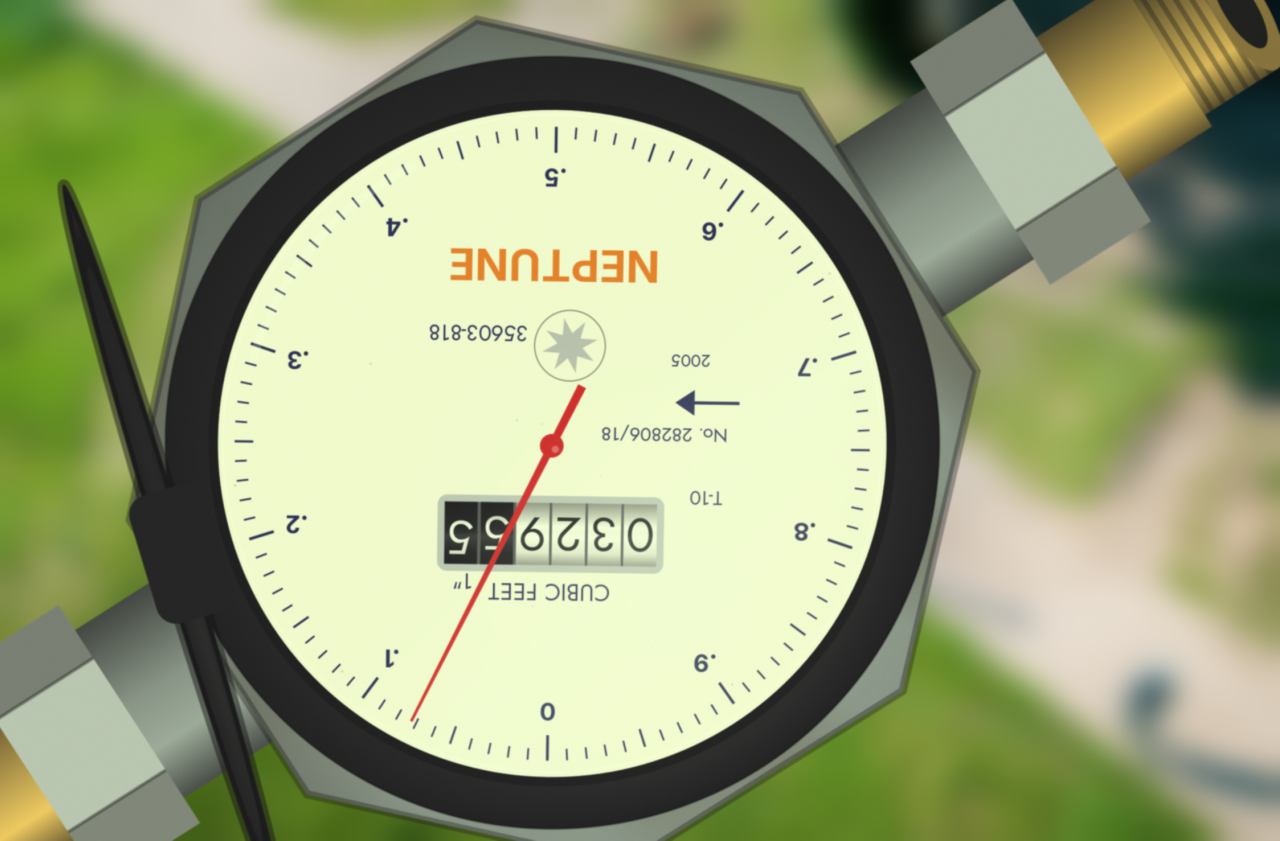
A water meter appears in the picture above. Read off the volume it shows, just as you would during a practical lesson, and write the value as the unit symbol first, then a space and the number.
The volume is ft³ 32955.07
